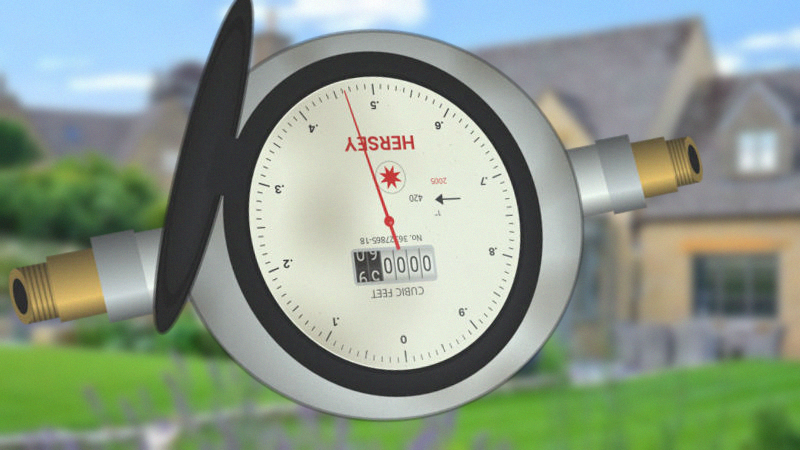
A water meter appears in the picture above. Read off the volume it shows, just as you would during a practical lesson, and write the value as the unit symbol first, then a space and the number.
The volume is ft³ 59.46
